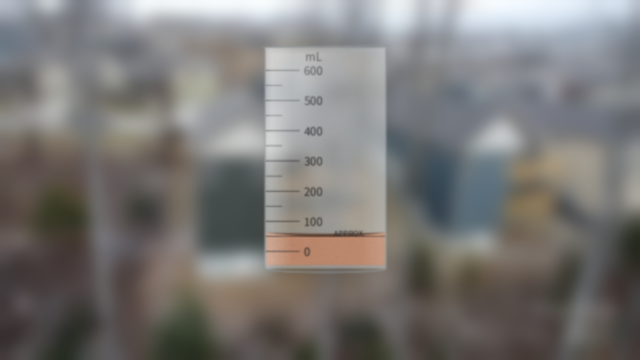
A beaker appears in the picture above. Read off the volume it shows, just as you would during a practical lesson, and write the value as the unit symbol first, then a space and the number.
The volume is mL 50
